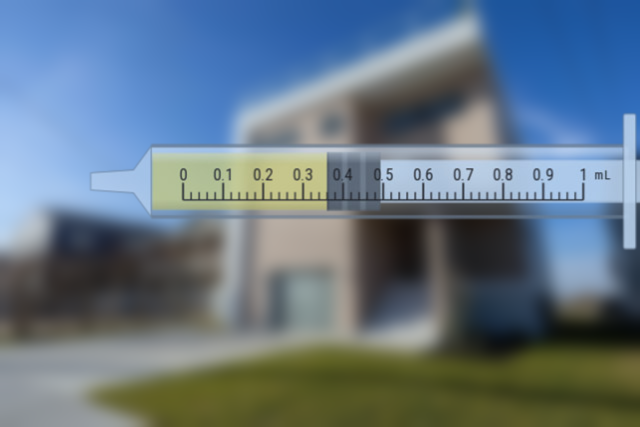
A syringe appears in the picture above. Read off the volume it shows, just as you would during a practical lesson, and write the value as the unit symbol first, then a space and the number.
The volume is mL 0.36
